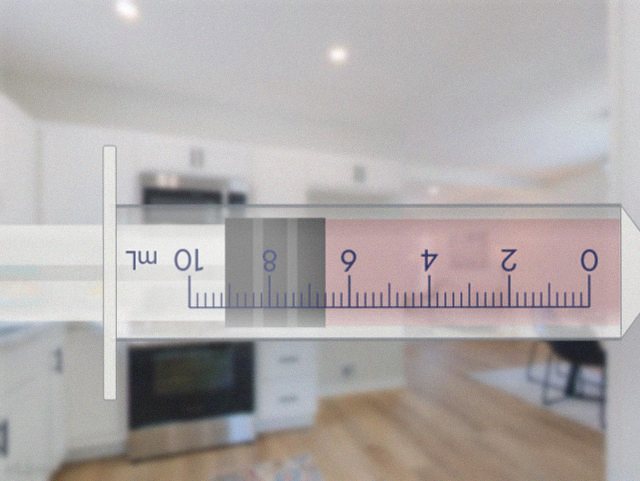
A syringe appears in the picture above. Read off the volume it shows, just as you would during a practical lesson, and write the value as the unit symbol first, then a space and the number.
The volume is mL 6.6
